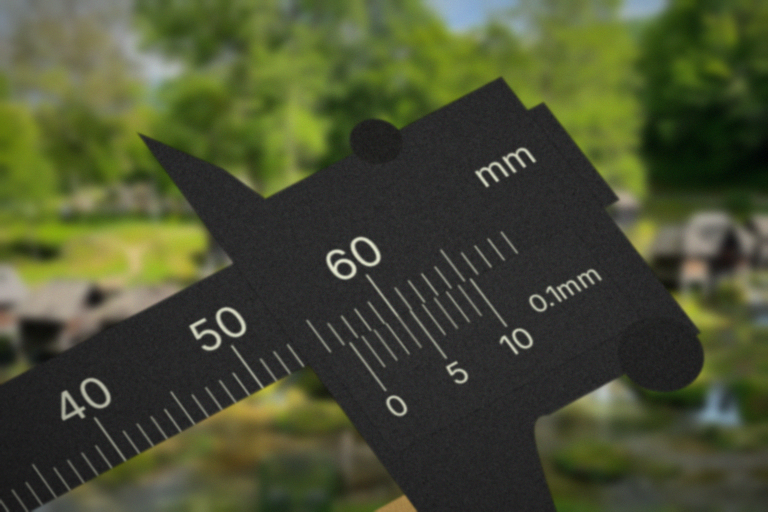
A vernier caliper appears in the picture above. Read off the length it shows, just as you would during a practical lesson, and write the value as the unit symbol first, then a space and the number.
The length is mm 56.4
